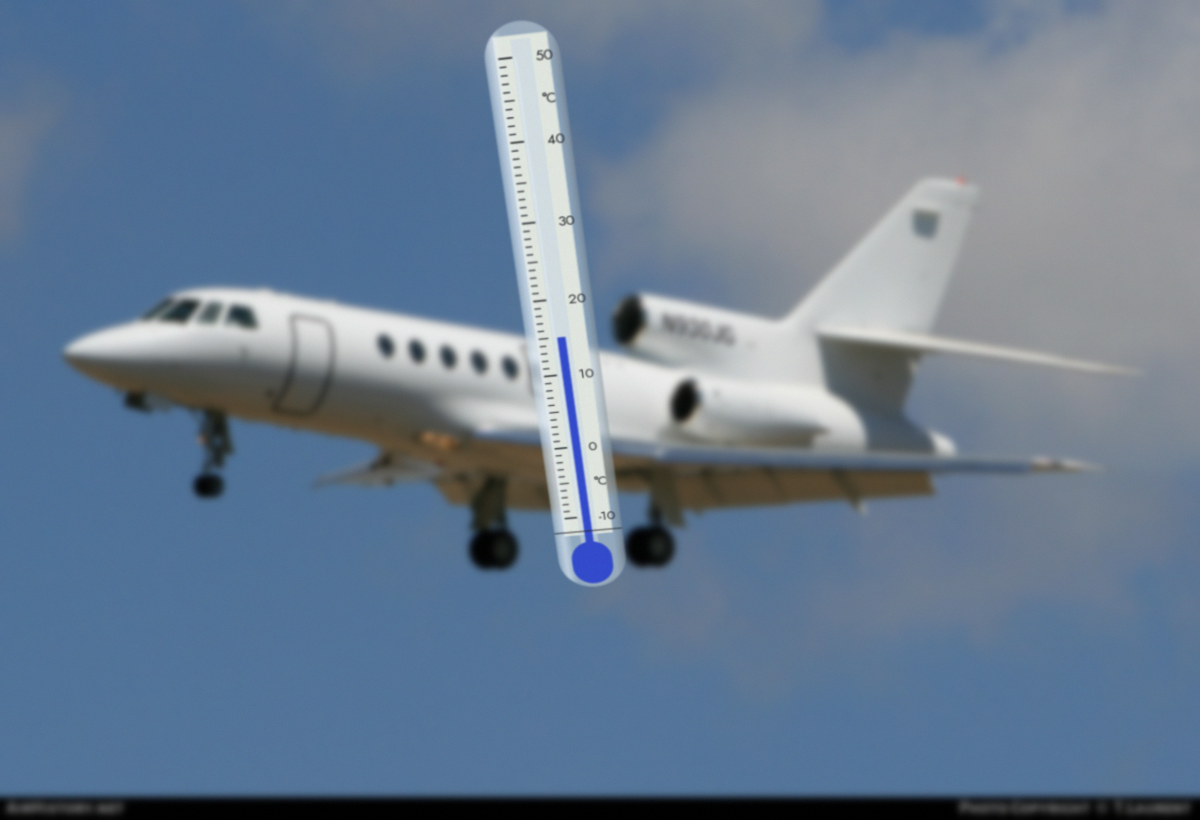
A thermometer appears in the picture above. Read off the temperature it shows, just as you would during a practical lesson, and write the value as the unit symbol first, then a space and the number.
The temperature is °C 15
